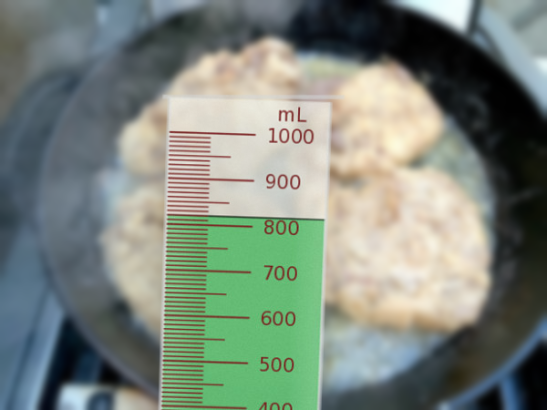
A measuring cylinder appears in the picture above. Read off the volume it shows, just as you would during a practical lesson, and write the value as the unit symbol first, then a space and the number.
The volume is mL 820
